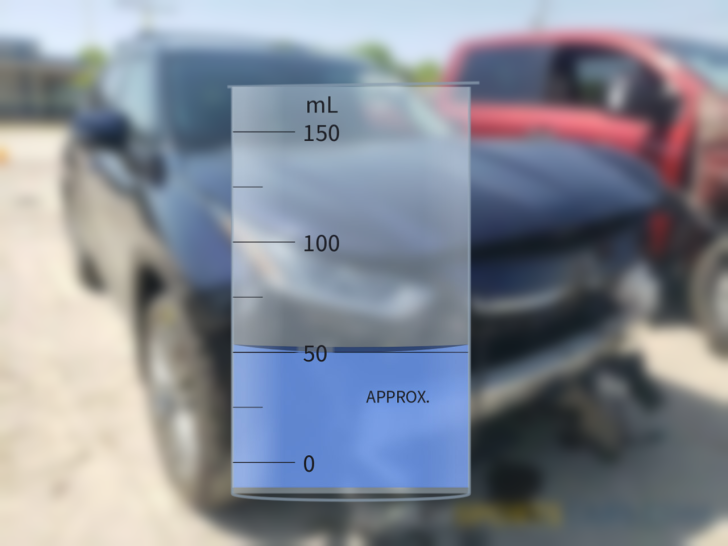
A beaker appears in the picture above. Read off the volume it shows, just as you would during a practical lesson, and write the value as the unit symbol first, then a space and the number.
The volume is mL 50
